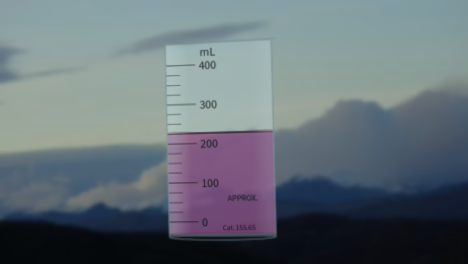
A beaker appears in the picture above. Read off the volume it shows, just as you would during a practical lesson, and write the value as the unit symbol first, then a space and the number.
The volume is mL 225
